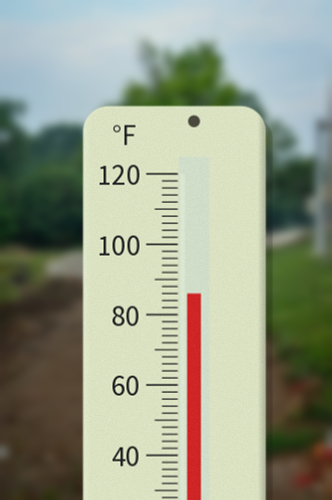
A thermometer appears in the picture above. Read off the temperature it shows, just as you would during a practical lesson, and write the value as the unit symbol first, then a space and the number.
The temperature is °F 86
